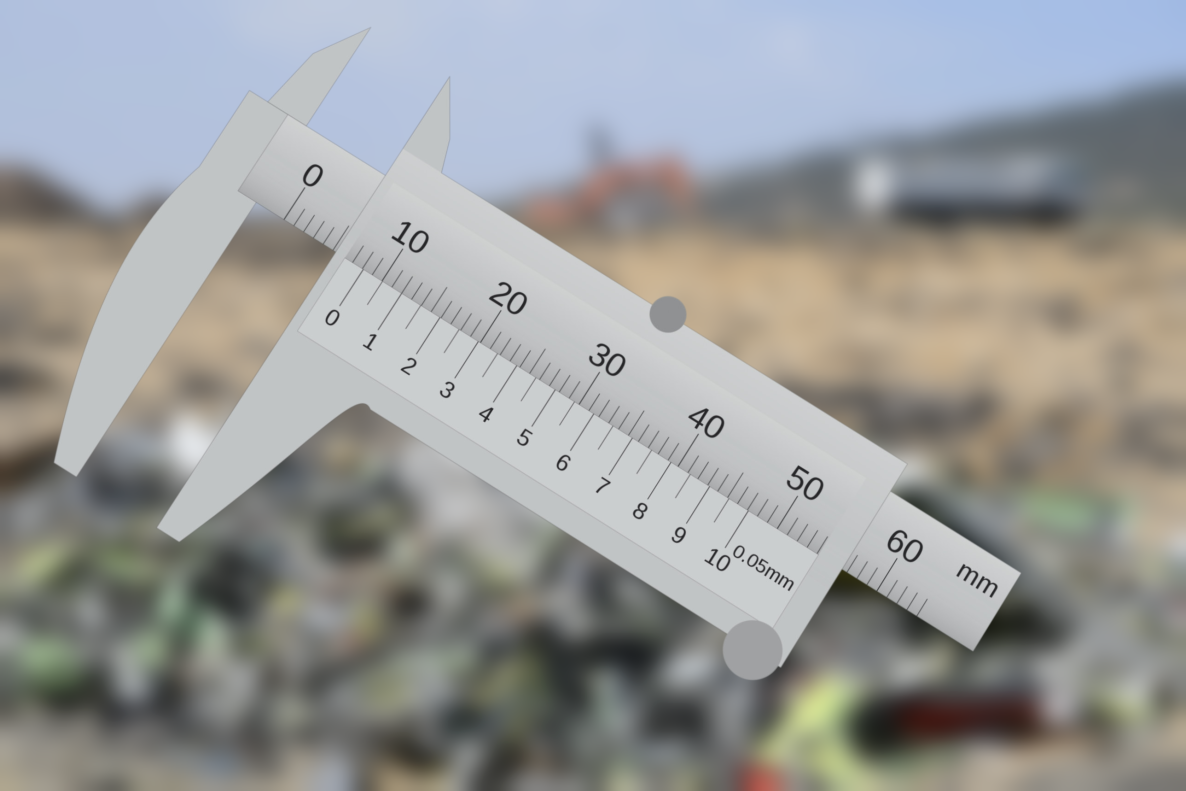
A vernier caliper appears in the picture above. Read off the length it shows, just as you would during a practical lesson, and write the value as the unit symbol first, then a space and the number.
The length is mm 8.1
